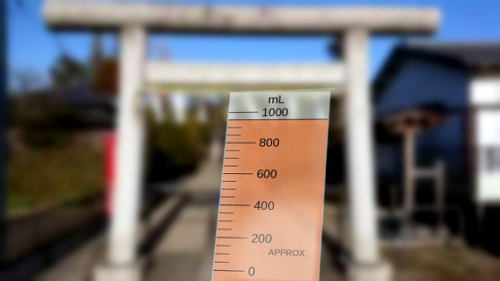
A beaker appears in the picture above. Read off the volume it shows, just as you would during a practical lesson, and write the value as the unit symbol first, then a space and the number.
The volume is mL 950
